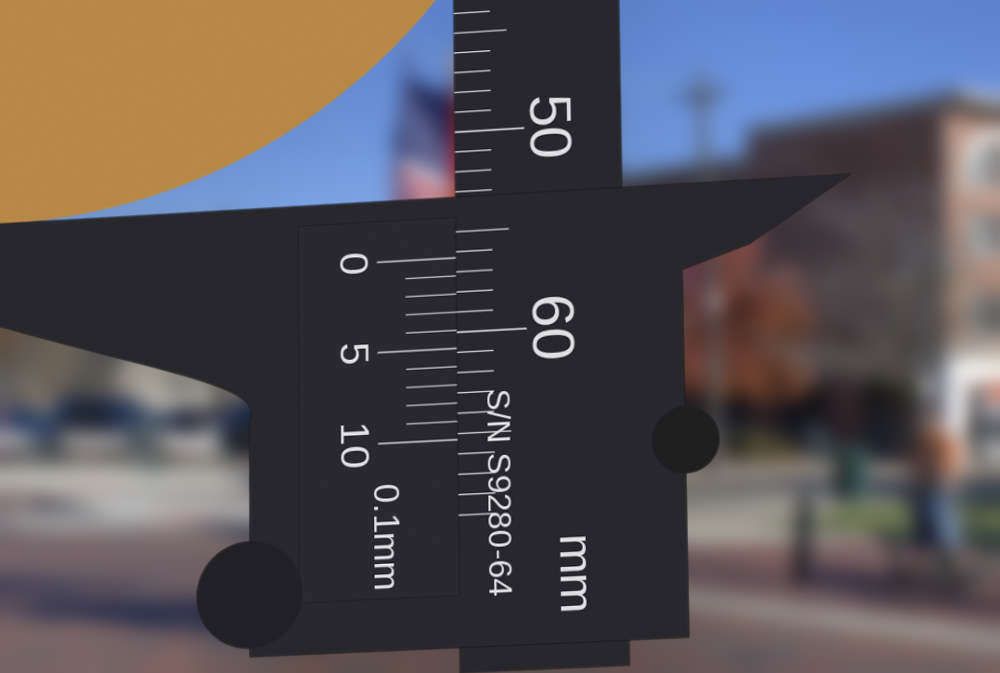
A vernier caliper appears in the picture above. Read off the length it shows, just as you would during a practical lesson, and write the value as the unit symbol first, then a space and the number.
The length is mm 56.3
